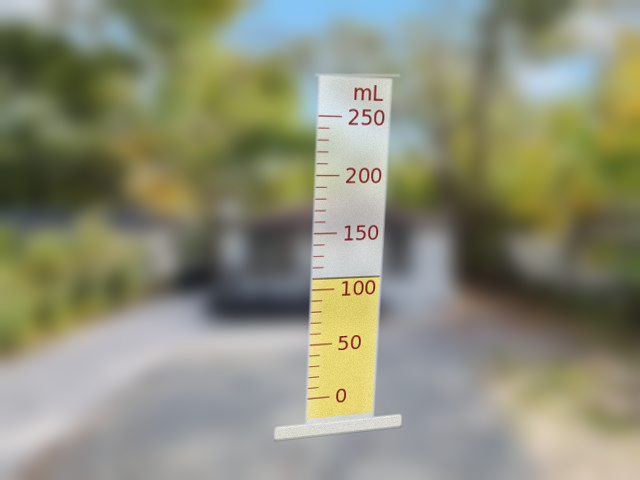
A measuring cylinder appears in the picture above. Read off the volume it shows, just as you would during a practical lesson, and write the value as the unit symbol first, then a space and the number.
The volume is mL 110
